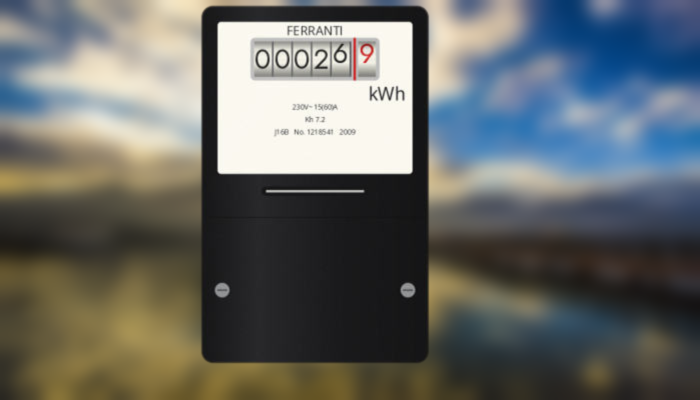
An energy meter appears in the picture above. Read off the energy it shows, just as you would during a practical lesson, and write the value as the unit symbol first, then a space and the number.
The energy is kWh 26.9
